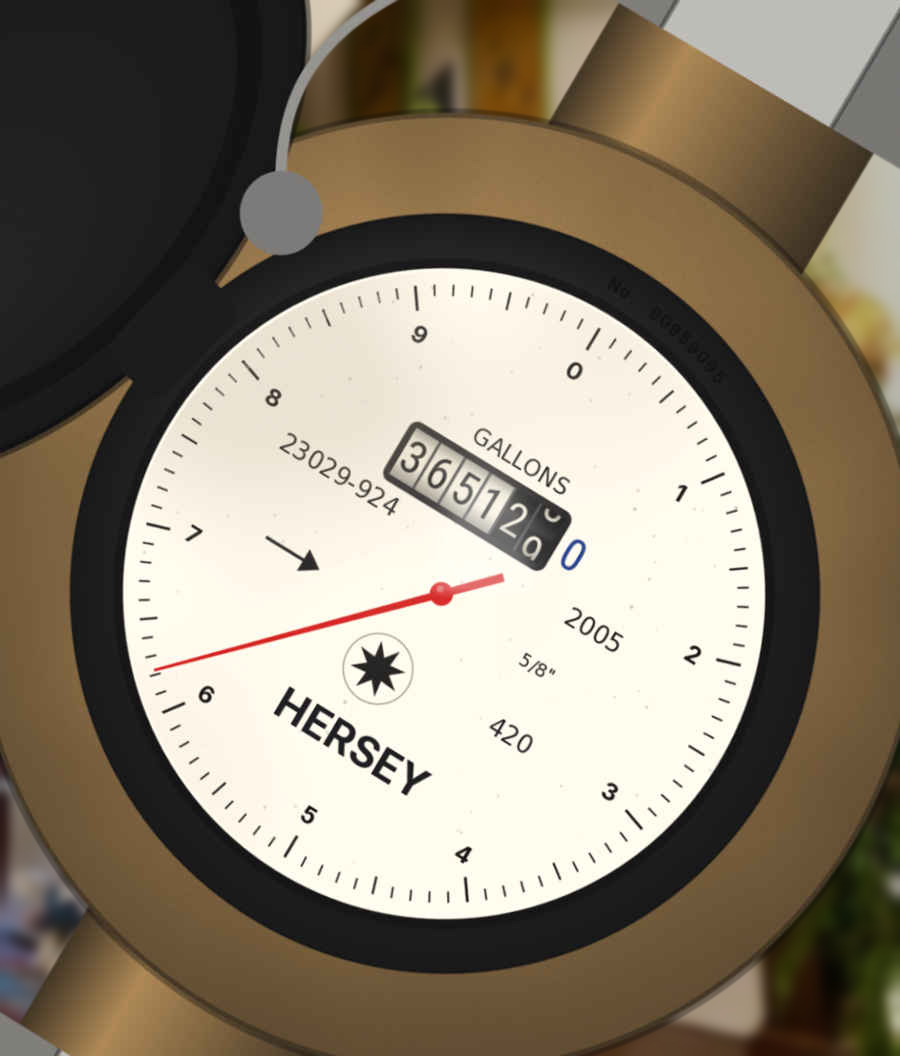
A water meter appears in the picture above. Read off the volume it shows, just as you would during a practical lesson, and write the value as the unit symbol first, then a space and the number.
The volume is gal 3651286.2
